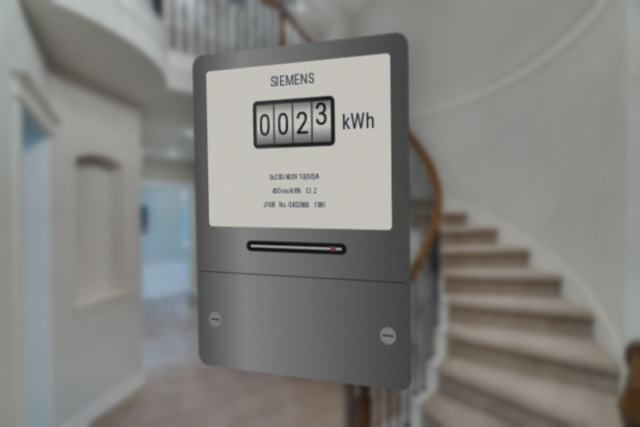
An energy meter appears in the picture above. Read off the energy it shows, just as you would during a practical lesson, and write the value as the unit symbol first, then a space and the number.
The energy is kWh 23
